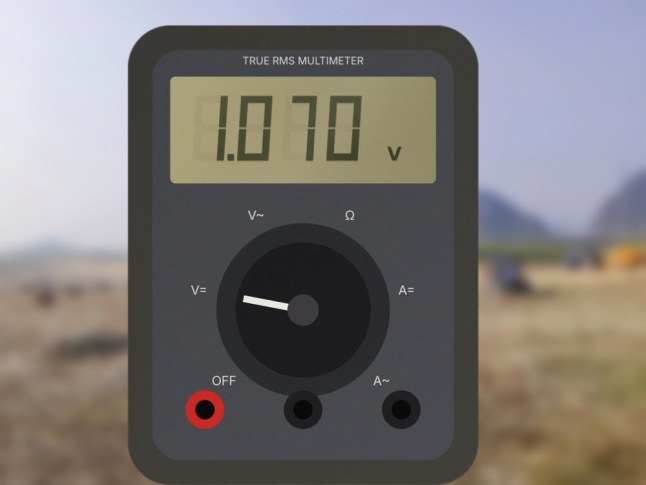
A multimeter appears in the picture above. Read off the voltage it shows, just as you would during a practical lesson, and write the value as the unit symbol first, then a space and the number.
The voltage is V 1.070
